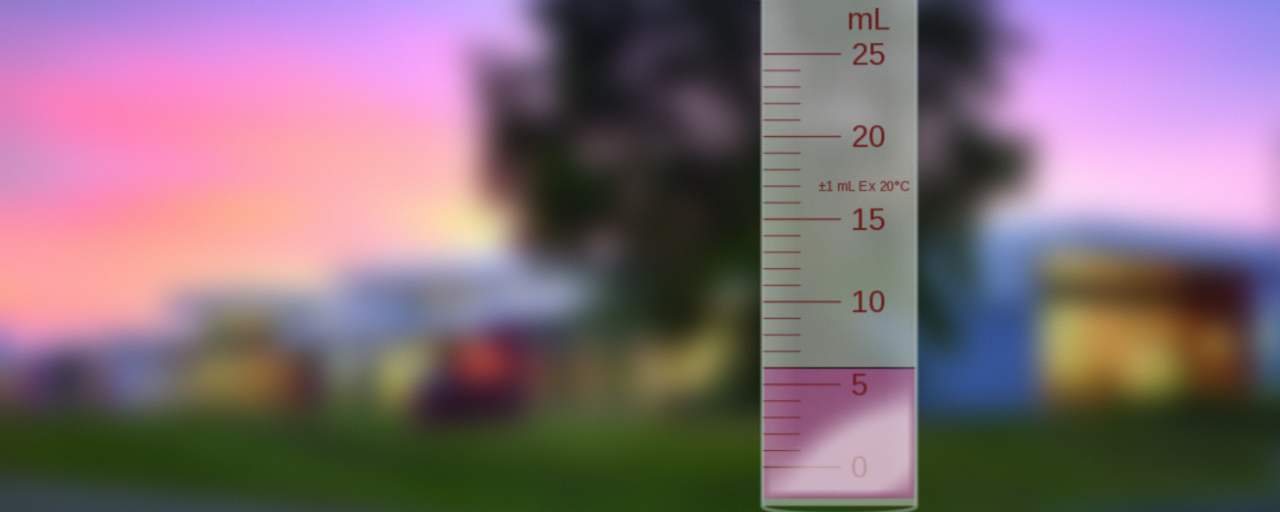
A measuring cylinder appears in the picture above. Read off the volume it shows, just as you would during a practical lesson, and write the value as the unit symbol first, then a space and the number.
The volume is mL 6
